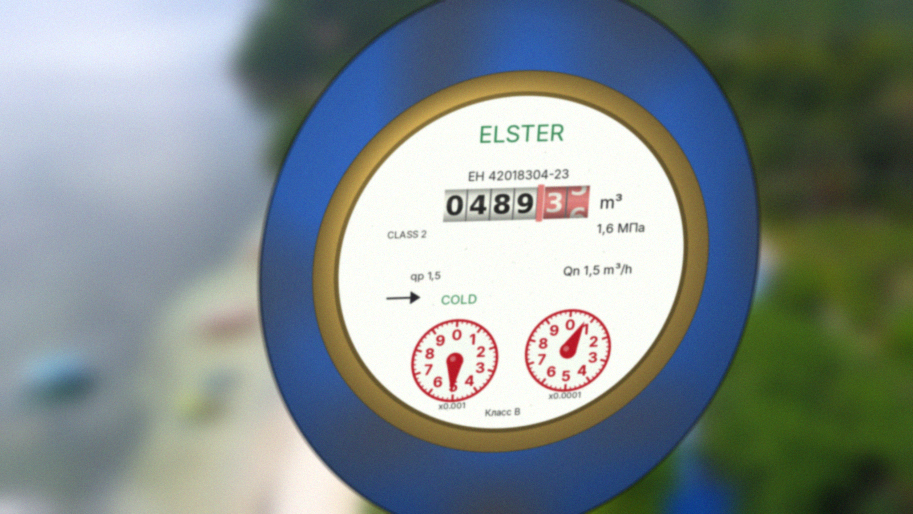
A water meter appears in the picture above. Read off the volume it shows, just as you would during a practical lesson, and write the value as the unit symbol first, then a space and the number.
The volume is m³ 489.3550
